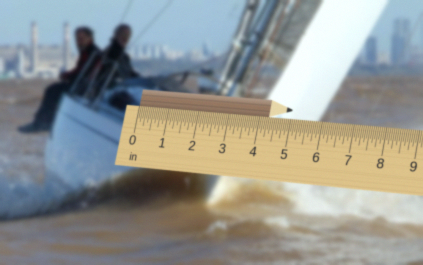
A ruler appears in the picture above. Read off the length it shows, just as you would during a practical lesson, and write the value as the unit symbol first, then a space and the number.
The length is in 5
